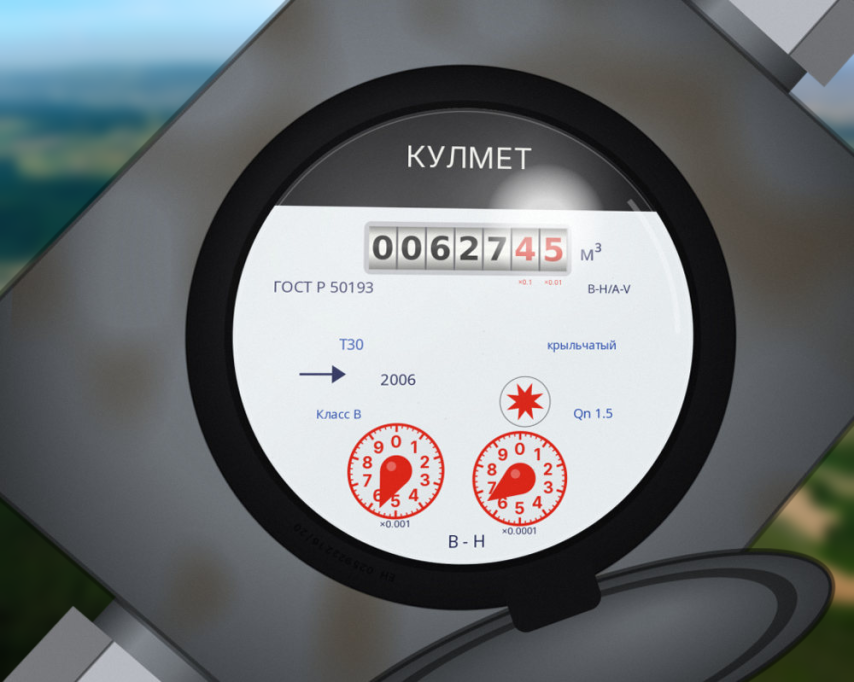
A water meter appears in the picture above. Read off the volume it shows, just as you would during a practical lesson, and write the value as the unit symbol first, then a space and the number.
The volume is m³ 627.4556
